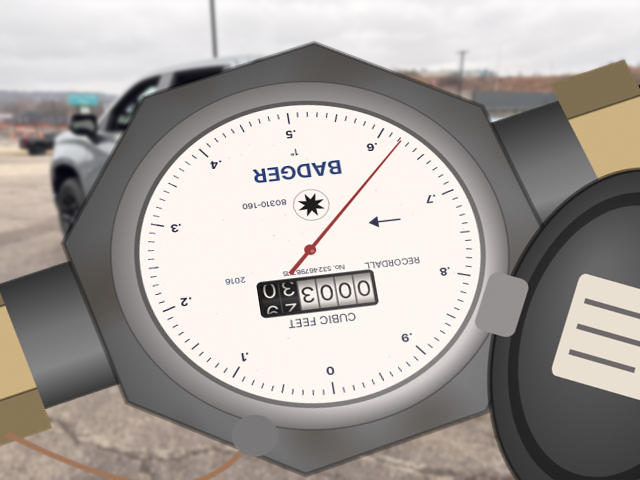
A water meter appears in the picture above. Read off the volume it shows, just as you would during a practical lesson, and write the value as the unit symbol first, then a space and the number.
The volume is ft³ 329.62
